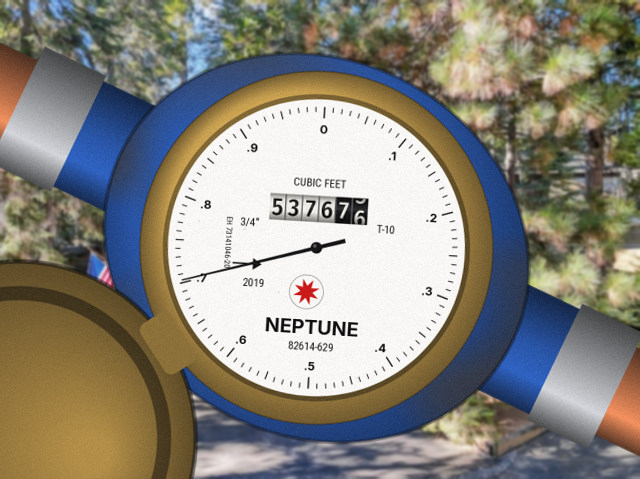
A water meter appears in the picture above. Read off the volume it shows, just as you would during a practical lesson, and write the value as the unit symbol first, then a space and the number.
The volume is ft³ 537675.70
